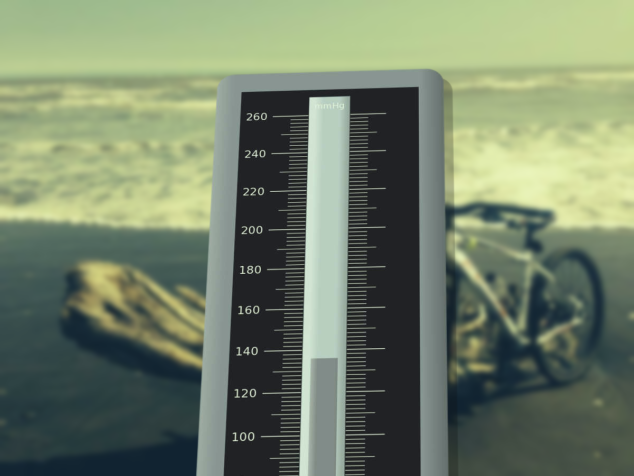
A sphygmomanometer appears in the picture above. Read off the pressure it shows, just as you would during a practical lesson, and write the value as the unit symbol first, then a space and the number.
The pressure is mmHg 136
